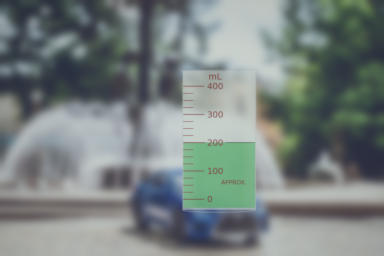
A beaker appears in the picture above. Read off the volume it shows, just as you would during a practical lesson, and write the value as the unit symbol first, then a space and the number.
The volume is mL 200
